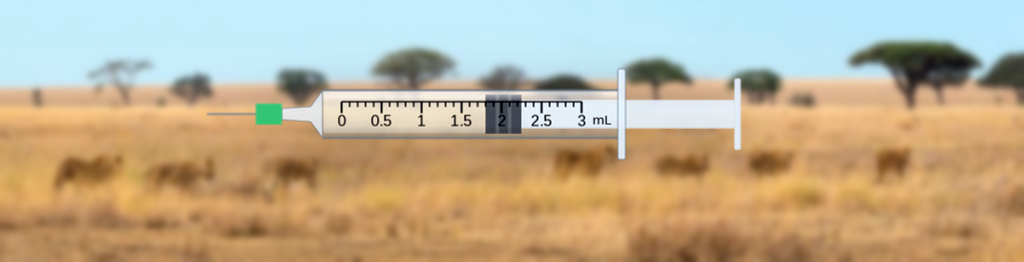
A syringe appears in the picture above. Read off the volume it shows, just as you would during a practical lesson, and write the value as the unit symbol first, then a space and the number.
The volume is mL 1.8
